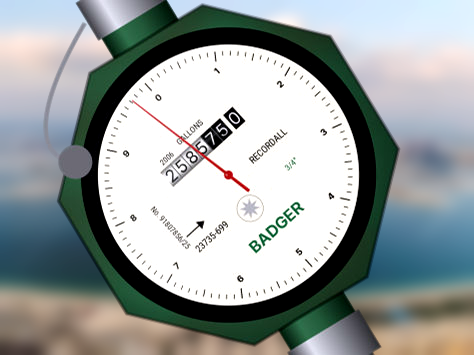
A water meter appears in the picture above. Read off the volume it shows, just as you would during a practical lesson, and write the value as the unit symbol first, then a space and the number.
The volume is gal 2585749.7
